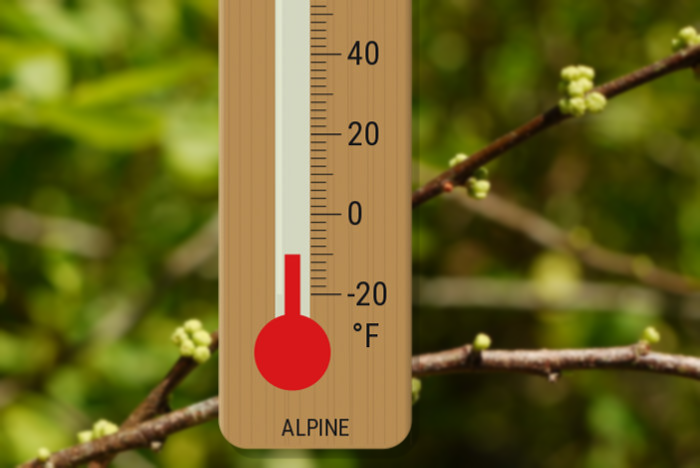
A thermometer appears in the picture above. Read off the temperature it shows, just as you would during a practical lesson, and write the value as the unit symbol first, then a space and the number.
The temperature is °F -10
